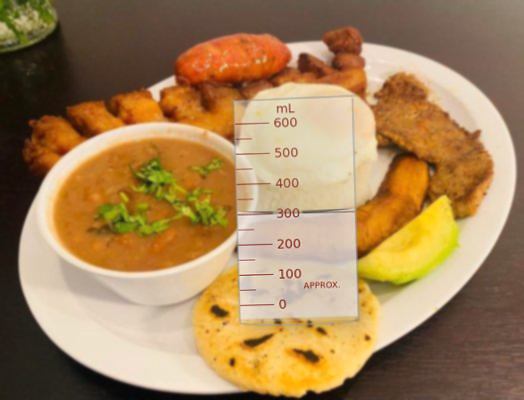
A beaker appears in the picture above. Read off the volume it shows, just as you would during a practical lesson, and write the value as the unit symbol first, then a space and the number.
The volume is mL 300
